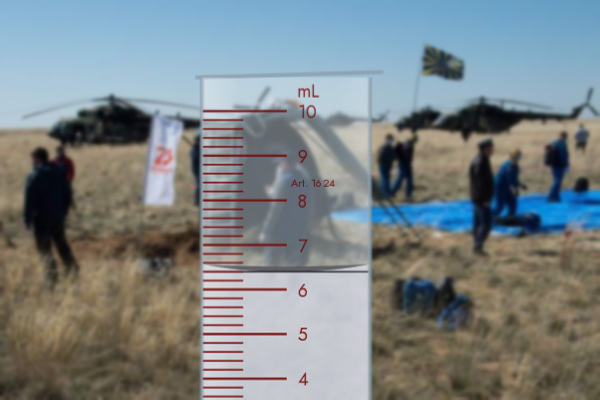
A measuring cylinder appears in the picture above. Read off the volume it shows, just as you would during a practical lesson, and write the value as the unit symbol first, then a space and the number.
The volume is mL 6.4
